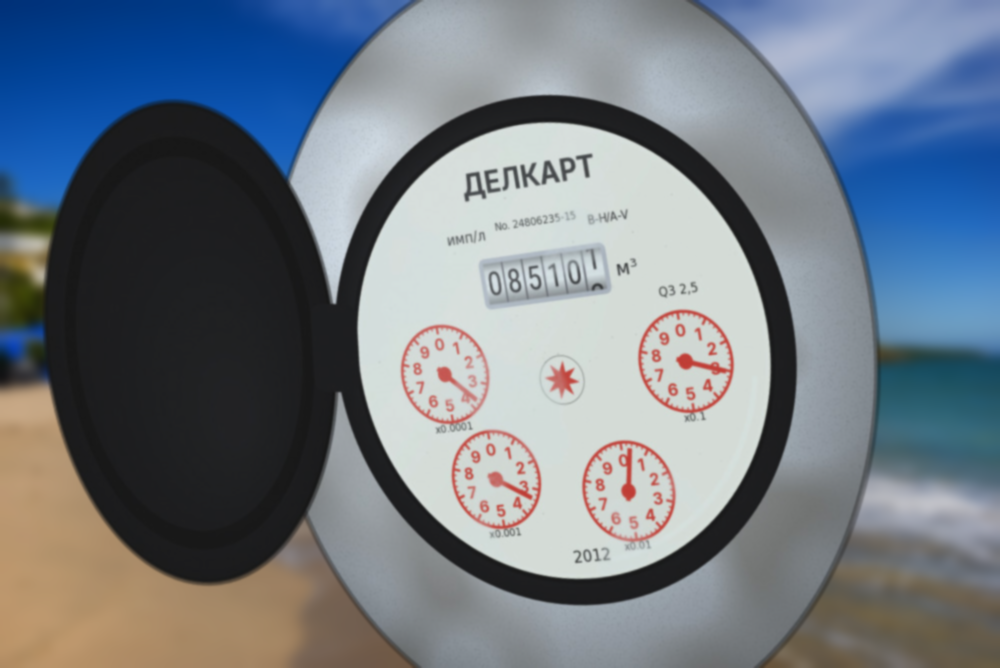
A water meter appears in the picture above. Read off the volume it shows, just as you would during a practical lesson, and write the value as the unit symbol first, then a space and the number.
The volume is m³ 85101.3033
